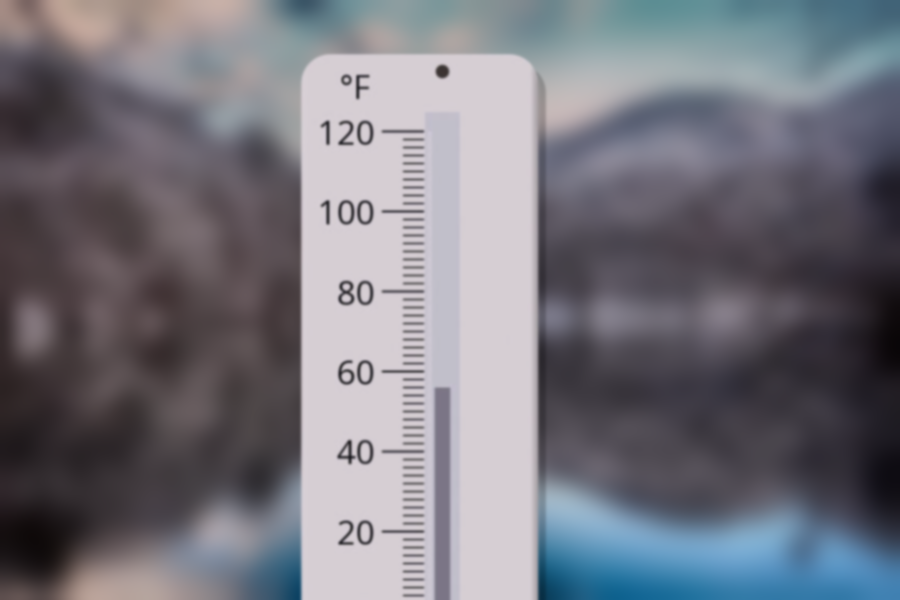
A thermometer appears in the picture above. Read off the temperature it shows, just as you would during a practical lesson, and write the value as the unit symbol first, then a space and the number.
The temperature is °F 56
